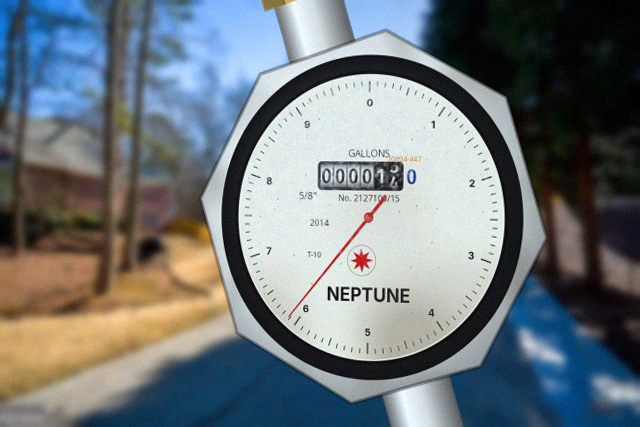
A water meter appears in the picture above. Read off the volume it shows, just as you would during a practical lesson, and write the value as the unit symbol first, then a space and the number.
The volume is gal 136.1
